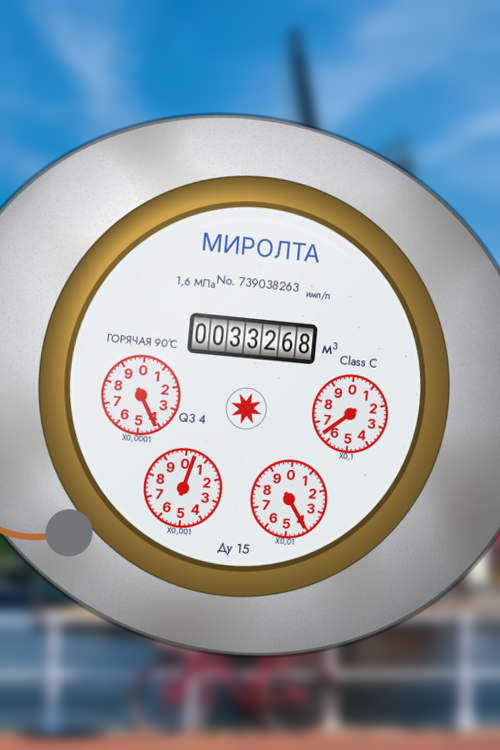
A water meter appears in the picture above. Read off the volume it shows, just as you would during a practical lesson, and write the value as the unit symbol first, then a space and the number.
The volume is m³ 33268.6404
